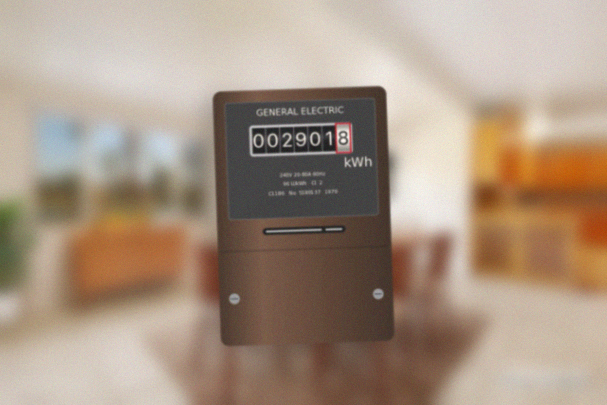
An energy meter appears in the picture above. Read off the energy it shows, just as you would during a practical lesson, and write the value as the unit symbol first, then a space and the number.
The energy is kWh 2901.8
